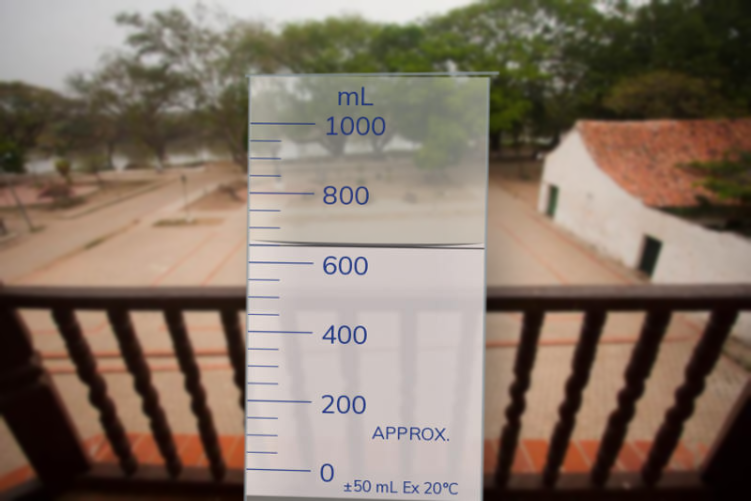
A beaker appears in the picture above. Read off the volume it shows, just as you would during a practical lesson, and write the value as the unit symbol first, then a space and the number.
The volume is mL 650
